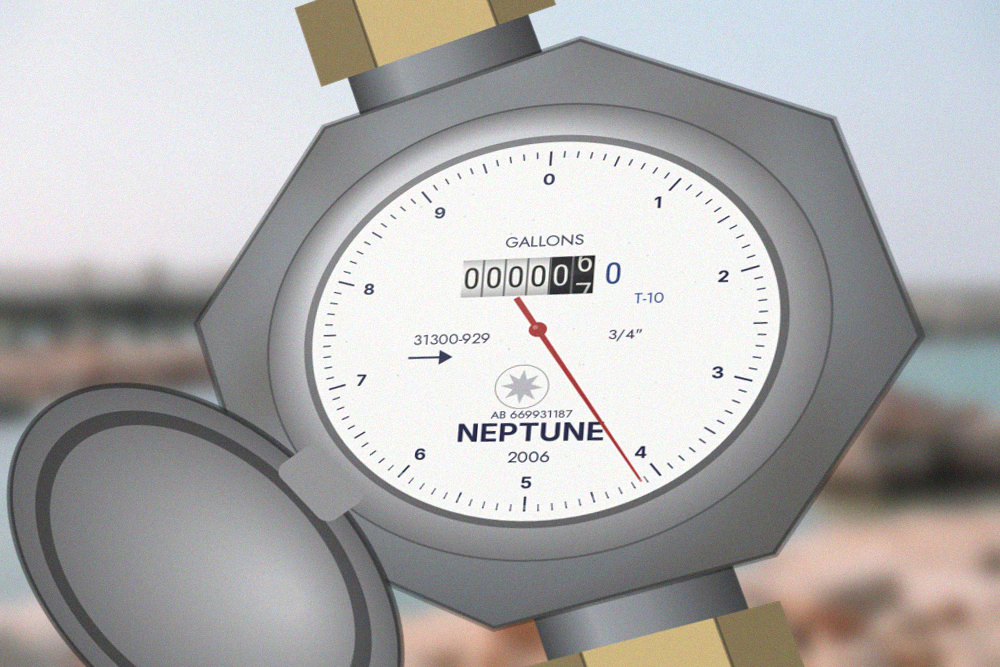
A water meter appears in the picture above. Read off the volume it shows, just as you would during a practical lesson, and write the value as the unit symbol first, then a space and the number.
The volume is gal 64.1
